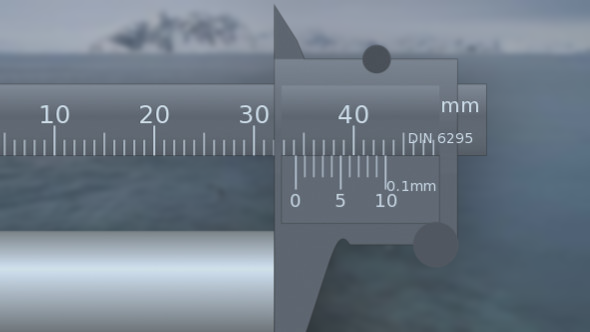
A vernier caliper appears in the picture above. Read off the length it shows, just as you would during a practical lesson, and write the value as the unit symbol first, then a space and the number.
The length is mm 34.2
